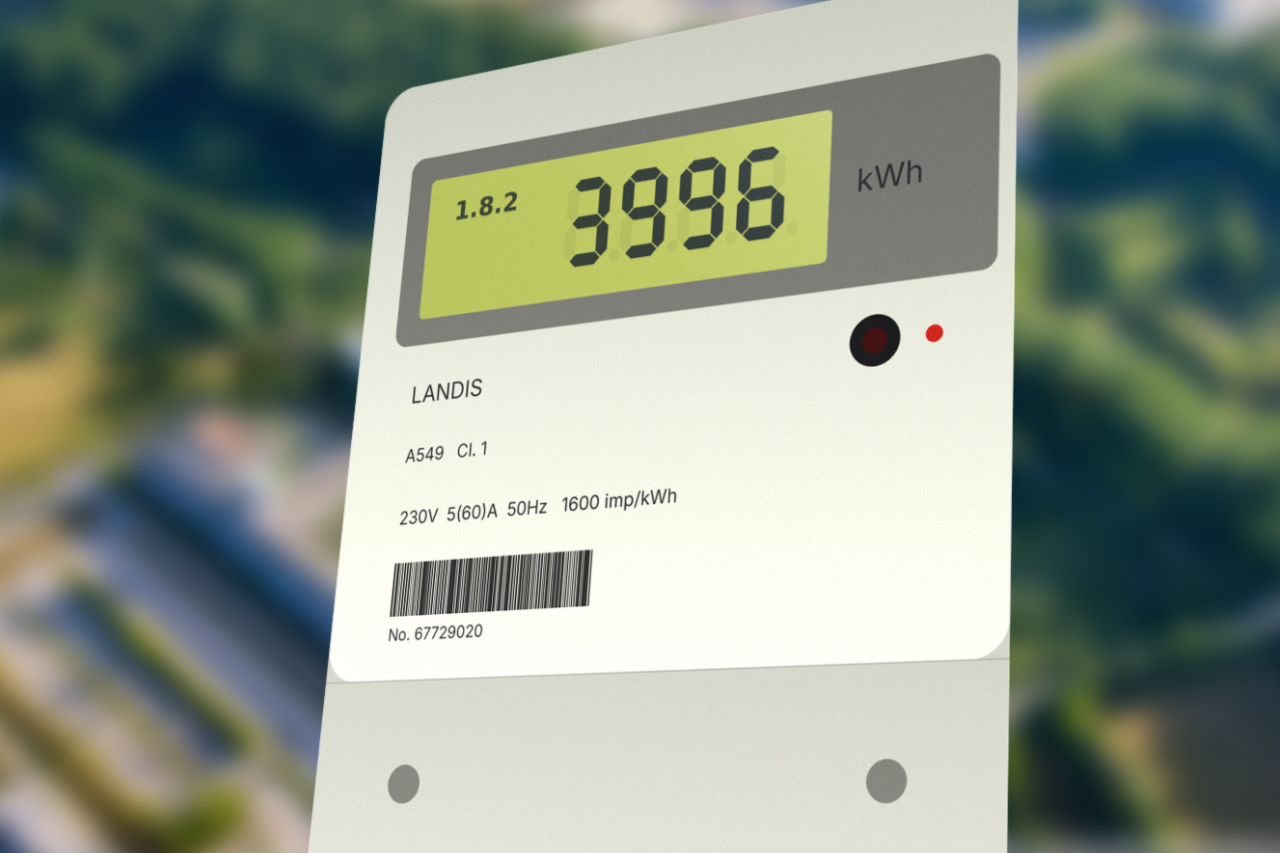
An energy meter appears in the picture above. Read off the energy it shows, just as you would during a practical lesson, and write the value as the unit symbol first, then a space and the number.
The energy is kWh 3996
